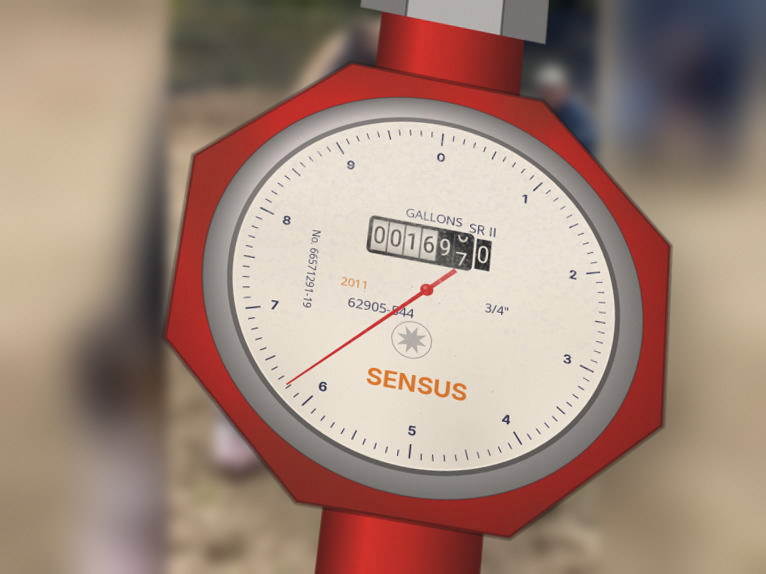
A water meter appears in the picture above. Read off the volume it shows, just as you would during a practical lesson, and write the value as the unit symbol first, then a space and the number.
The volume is gal 16966.2
